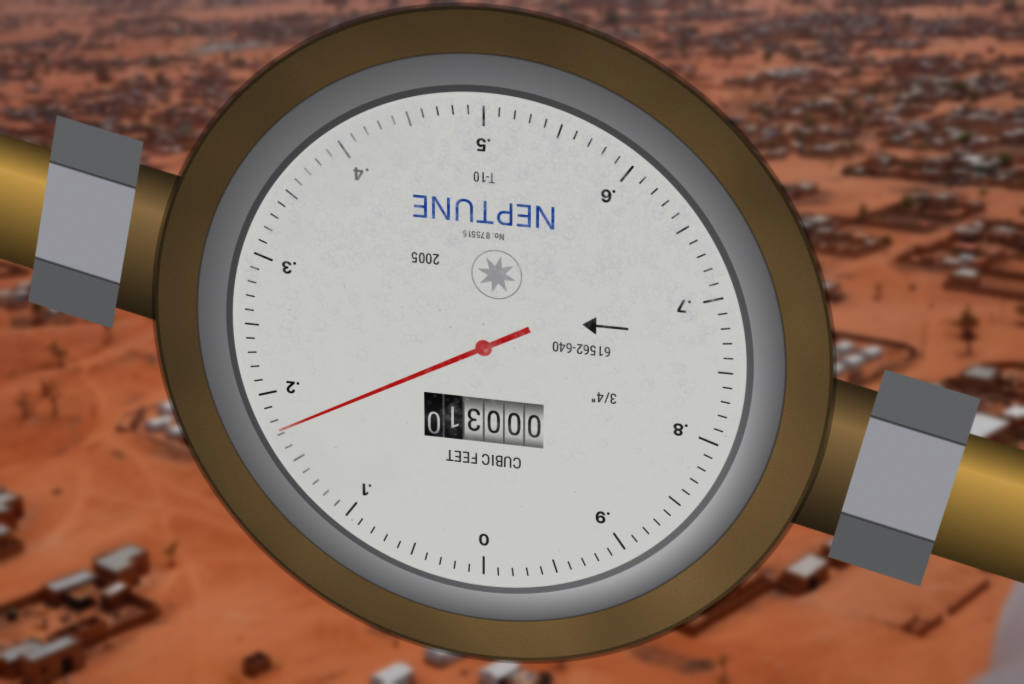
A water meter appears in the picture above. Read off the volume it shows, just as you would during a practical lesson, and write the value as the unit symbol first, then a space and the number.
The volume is ft³ 310.17
